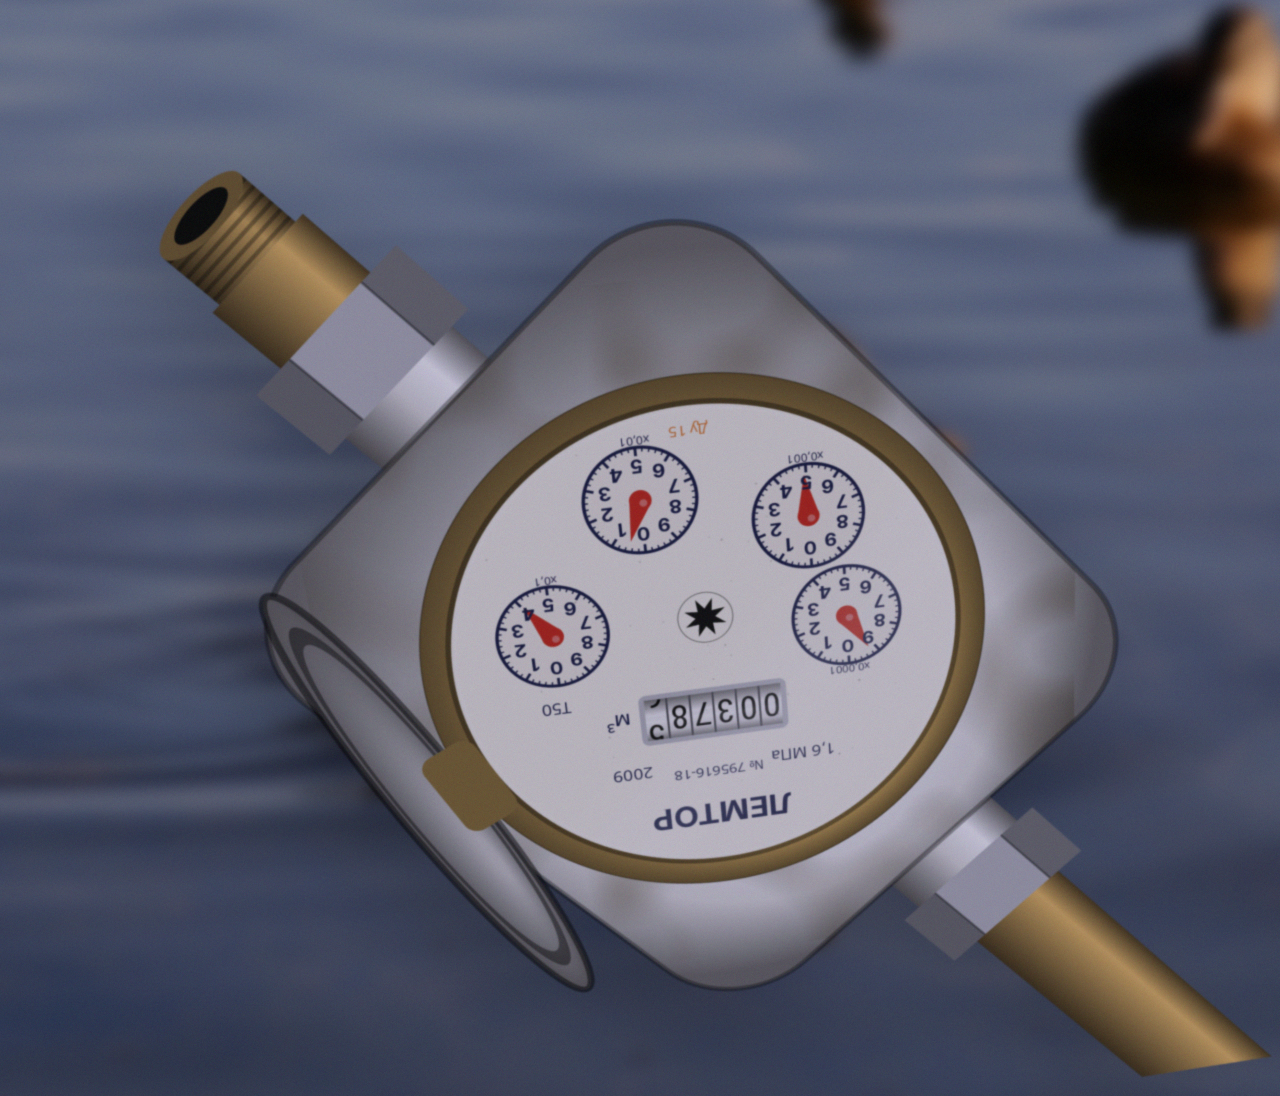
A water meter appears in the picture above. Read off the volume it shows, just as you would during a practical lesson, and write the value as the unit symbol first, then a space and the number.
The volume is m³ 3785.4049
